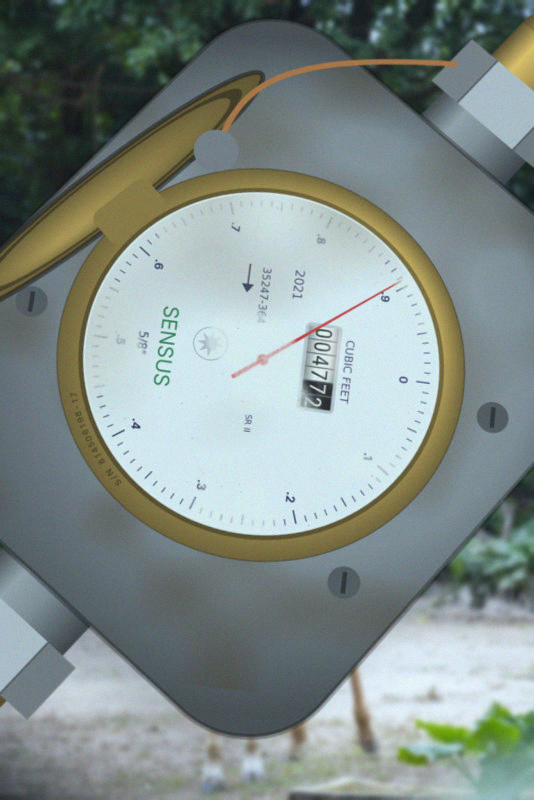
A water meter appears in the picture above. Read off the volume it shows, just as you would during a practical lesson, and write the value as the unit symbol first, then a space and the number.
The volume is ft³ 4771.89
